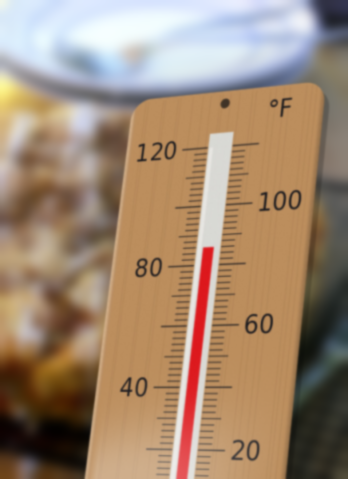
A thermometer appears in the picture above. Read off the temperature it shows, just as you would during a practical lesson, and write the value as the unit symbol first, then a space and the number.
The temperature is °F 86
